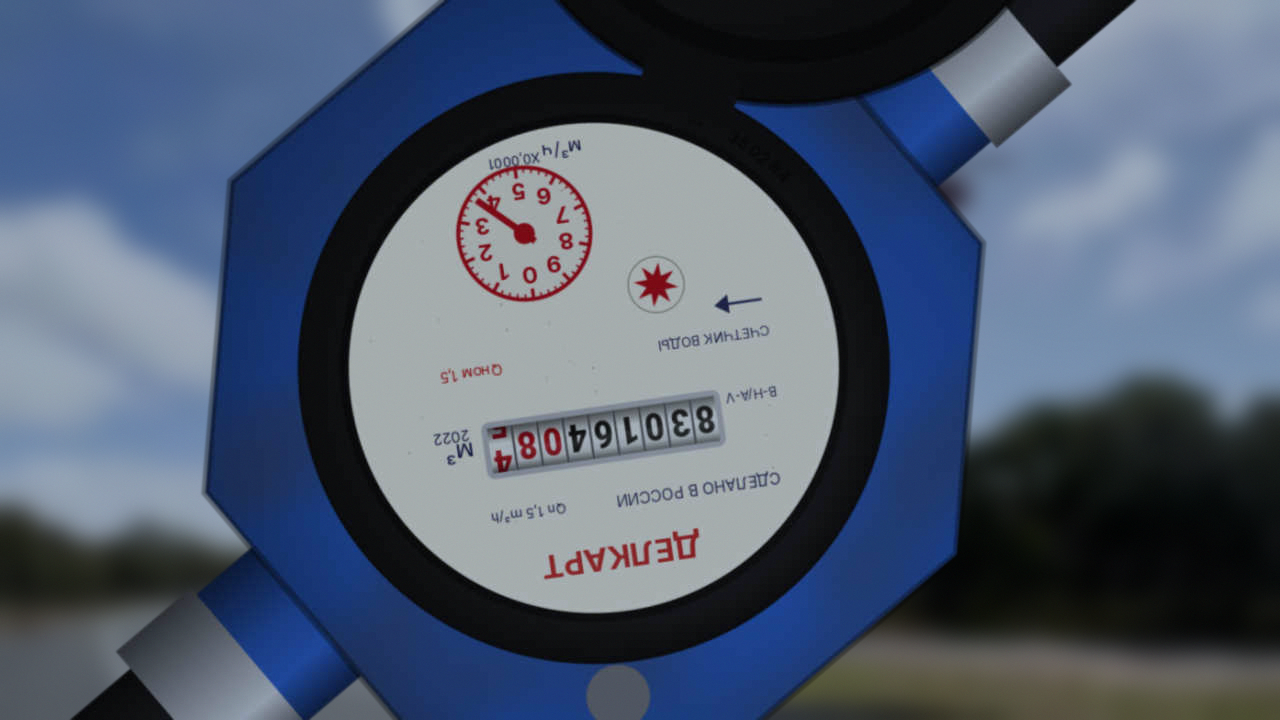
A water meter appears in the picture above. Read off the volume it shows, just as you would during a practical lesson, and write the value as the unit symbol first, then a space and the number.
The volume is m³ 830164.0843
